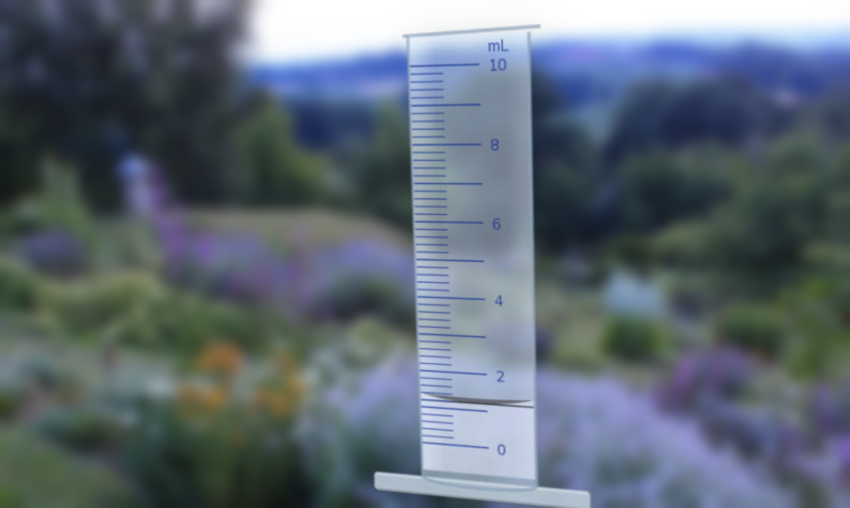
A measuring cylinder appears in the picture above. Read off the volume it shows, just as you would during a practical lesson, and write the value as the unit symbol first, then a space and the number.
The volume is mL 1.2
